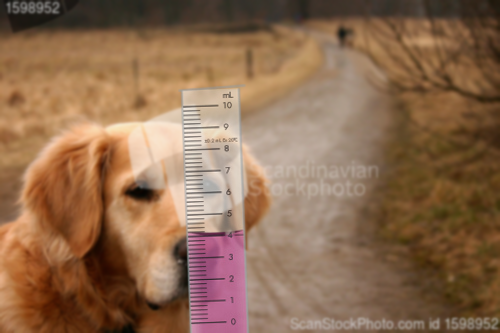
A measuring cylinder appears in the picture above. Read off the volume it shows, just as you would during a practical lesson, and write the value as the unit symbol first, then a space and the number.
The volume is mL 4
